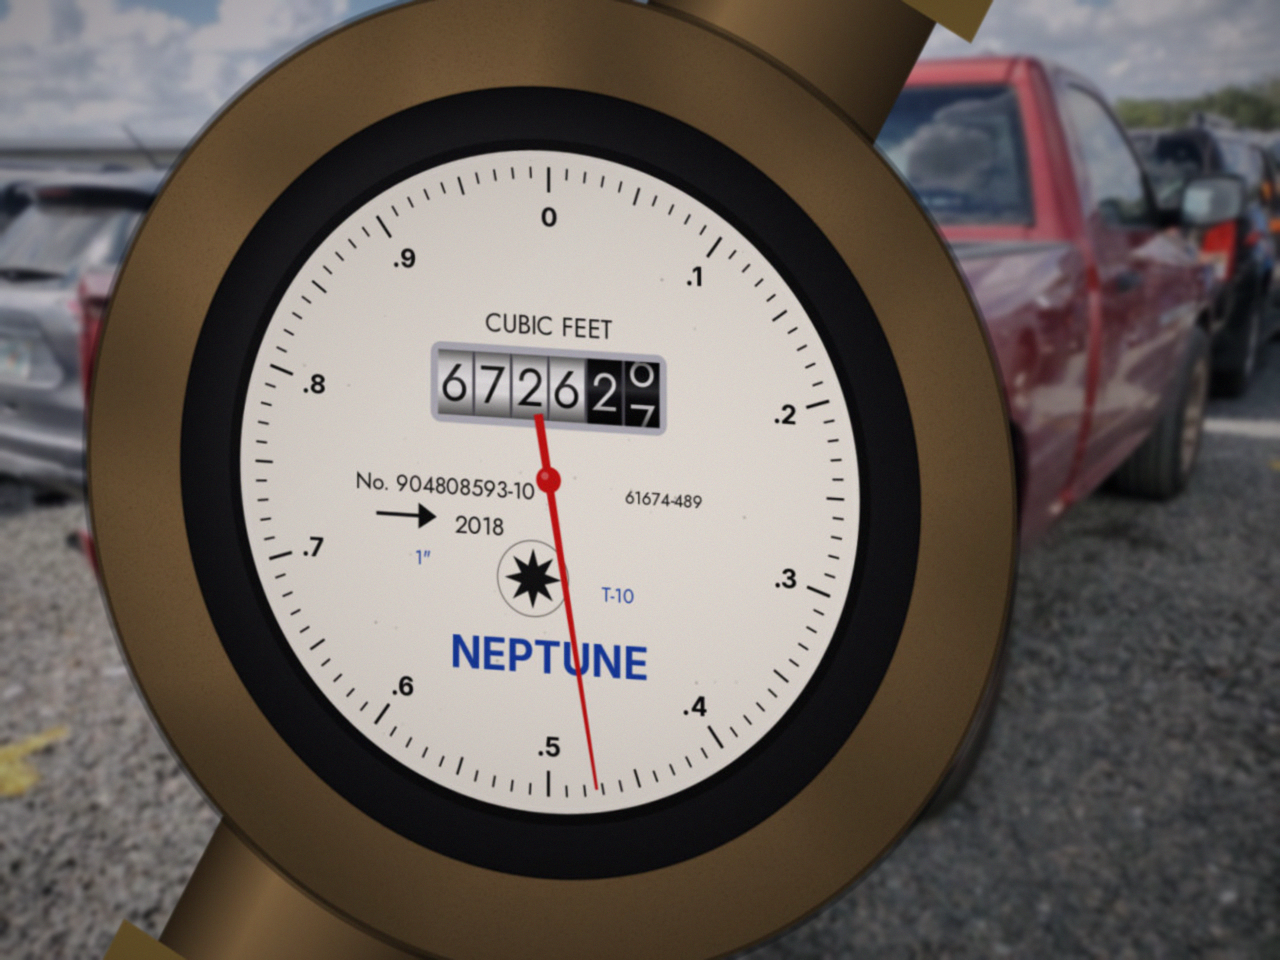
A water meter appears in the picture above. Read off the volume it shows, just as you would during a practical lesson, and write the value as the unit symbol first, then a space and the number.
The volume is ft³ 672626.47
